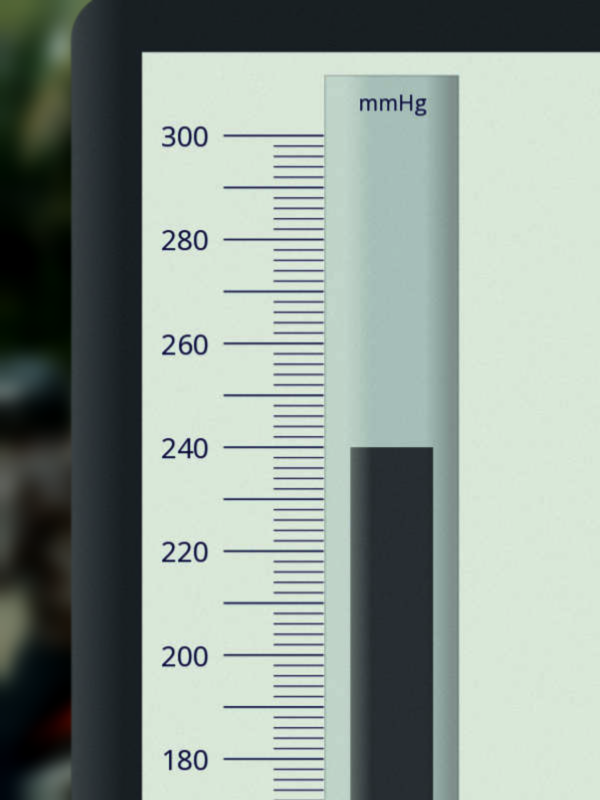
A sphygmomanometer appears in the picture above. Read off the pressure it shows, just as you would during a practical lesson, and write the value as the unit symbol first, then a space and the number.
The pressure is mmHg 240
